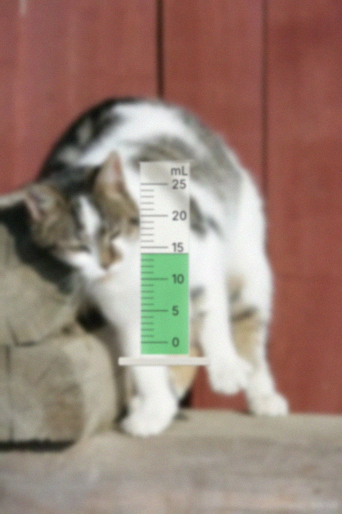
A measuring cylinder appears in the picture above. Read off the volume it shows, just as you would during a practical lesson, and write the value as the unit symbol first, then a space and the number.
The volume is mL 14
